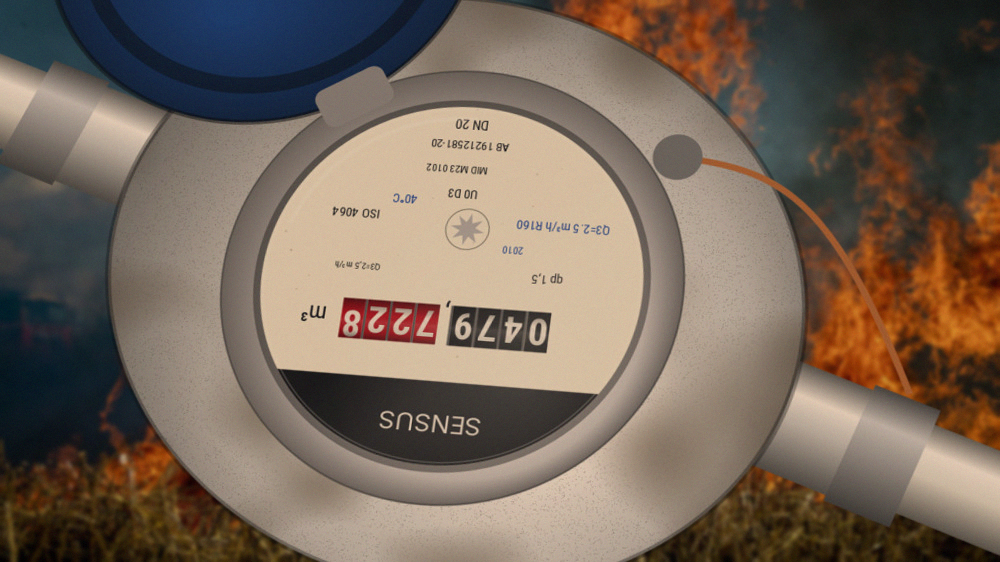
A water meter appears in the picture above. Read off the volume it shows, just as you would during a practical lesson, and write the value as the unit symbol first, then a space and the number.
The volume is m³ 479.7228
